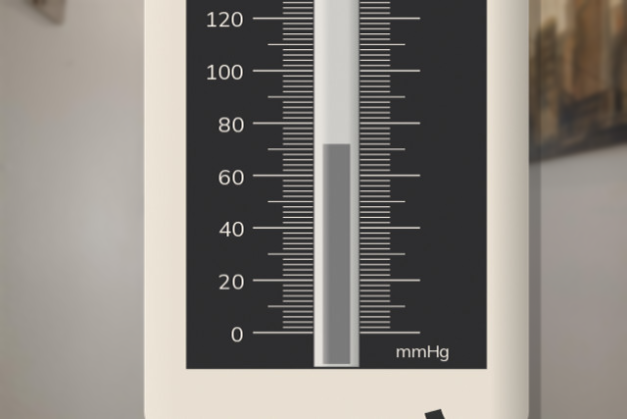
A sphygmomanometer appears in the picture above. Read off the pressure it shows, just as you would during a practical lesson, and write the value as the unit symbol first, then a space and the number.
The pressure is mmHg 72
